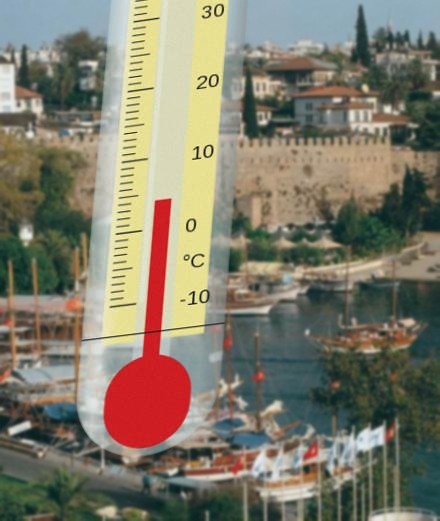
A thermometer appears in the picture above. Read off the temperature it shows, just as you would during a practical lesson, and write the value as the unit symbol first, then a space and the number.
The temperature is °C 4
